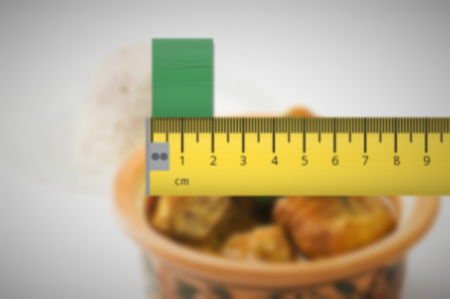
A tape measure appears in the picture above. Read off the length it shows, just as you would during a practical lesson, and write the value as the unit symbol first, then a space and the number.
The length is cm 2
